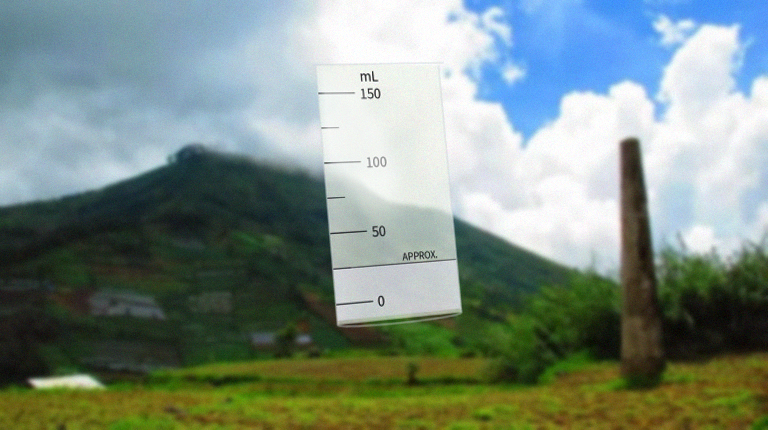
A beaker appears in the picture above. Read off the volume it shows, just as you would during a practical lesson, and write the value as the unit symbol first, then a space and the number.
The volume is mL 25
